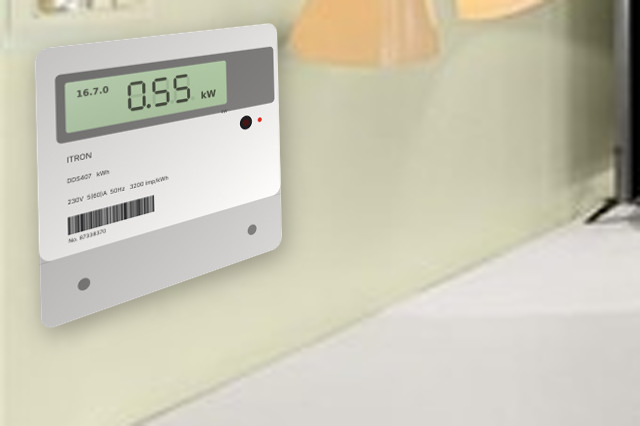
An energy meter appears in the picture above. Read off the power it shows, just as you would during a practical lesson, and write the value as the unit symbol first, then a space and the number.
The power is kW 0.55
